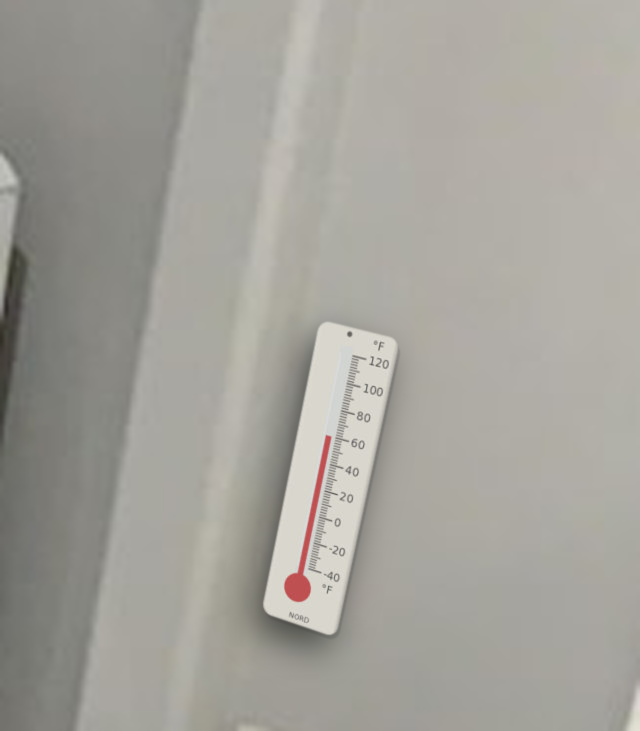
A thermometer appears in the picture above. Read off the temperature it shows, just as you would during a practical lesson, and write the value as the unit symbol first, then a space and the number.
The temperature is °F 60
